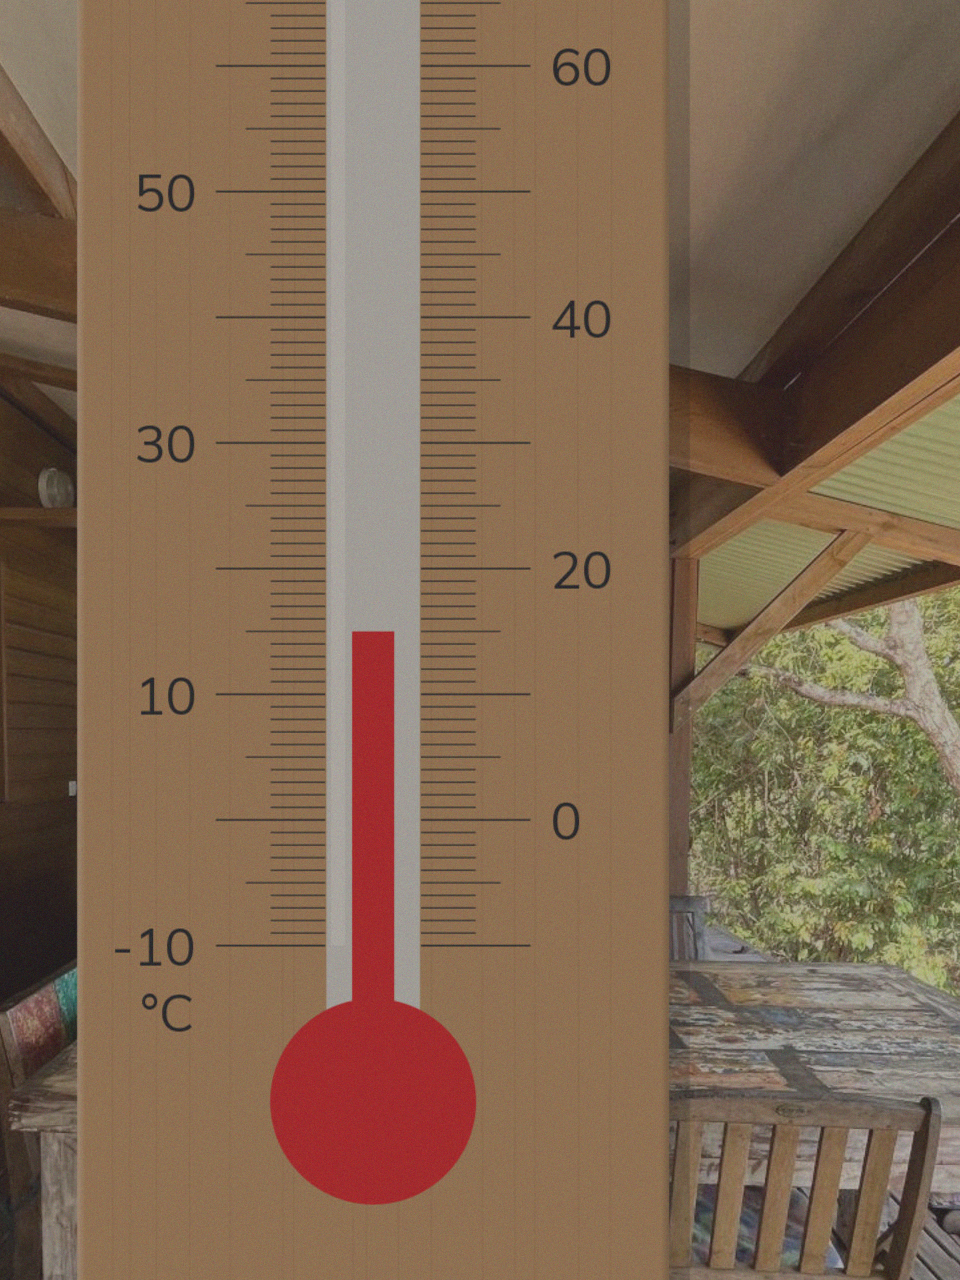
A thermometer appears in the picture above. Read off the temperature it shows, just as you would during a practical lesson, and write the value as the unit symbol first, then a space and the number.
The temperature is °C 15
